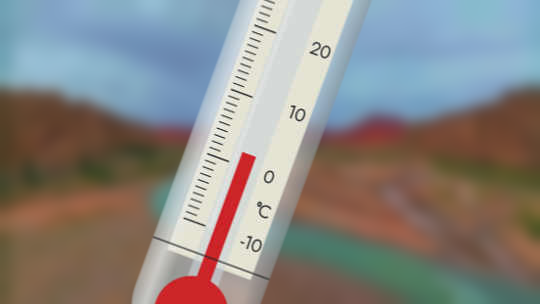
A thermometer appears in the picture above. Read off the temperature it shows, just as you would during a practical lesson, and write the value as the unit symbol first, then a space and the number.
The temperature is °C 2
